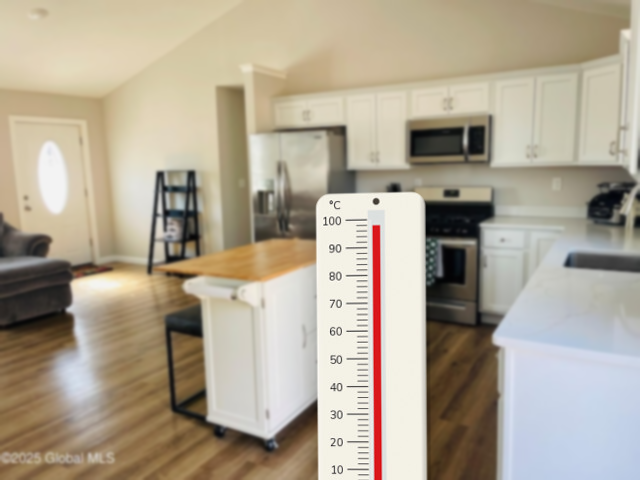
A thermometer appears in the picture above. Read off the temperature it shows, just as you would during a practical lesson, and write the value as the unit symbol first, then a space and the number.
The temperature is °C 98
